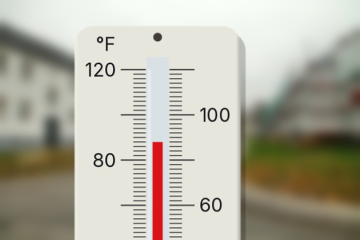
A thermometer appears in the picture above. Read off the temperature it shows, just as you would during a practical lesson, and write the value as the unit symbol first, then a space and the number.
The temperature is °F 88
